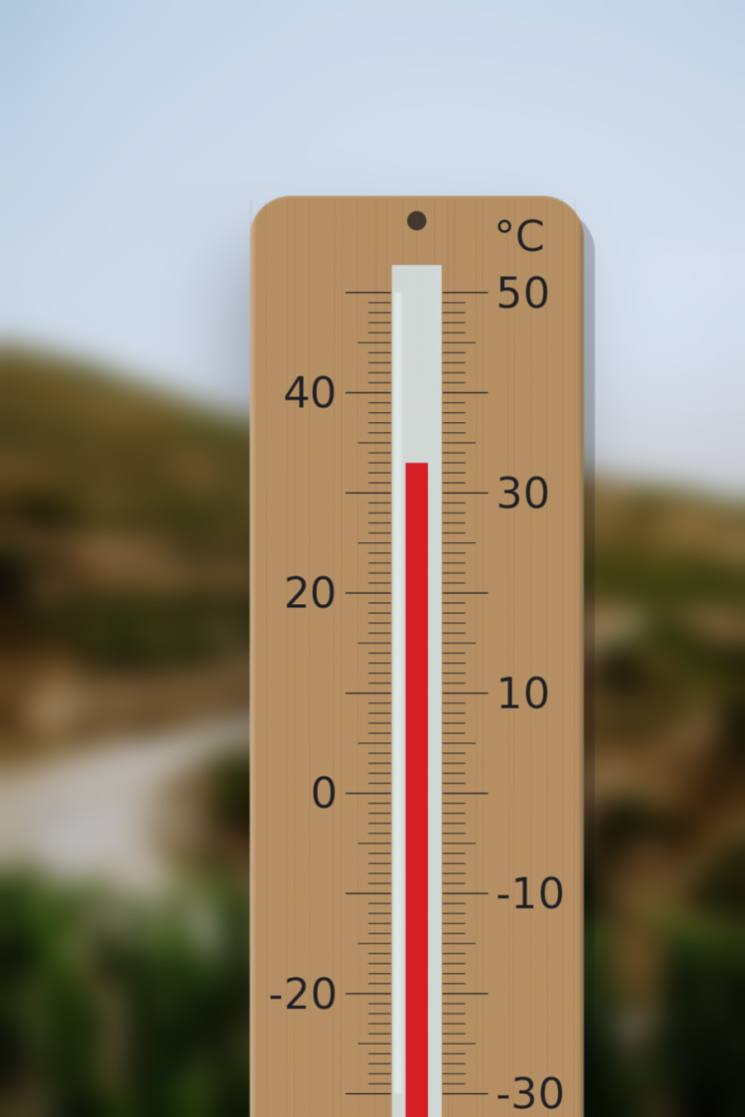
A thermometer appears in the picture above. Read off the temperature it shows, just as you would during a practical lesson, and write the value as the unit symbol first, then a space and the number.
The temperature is °C 33
